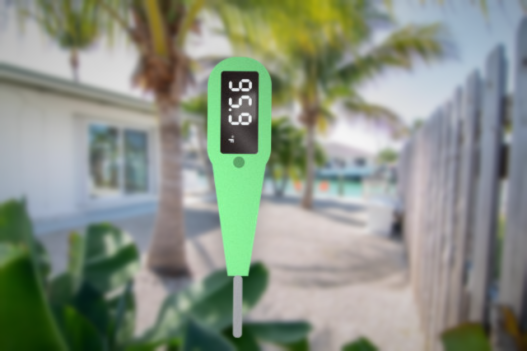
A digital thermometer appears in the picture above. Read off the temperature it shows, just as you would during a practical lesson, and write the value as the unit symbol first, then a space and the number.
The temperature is °F 95.9
